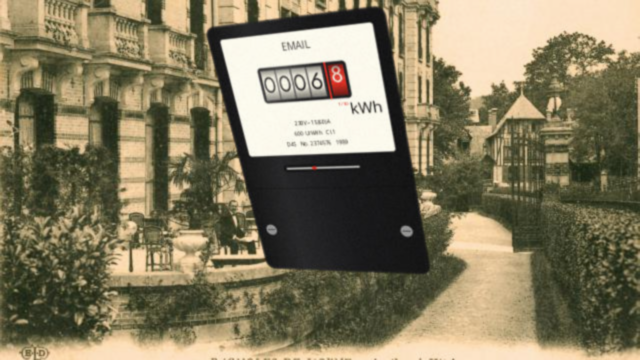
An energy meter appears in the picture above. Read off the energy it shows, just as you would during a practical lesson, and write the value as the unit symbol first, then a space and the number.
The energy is kWh 6.8
